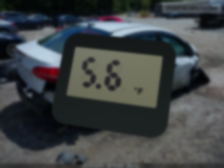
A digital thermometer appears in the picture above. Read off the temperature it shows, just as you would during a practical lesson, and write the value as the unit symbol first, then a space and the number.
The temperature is °F 5.6
